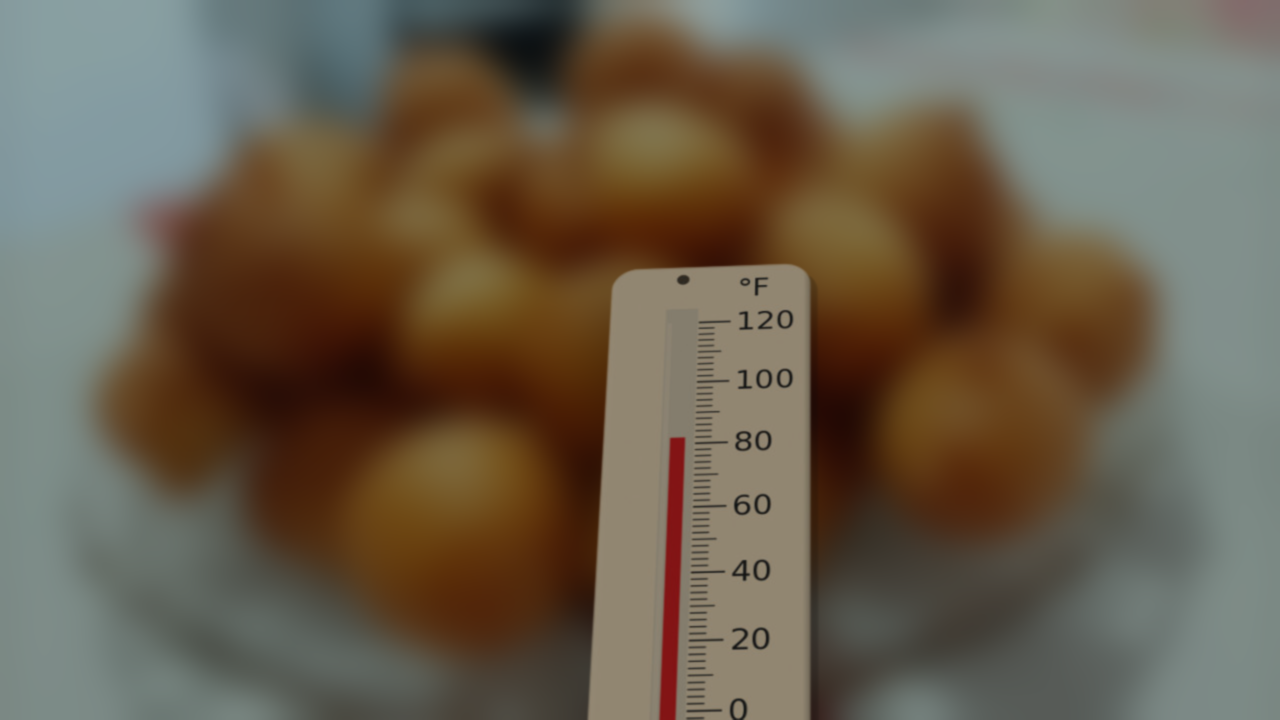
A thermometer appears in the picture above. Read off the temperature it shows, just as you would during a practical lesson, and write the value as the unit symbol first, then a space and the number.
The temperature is °F 82
